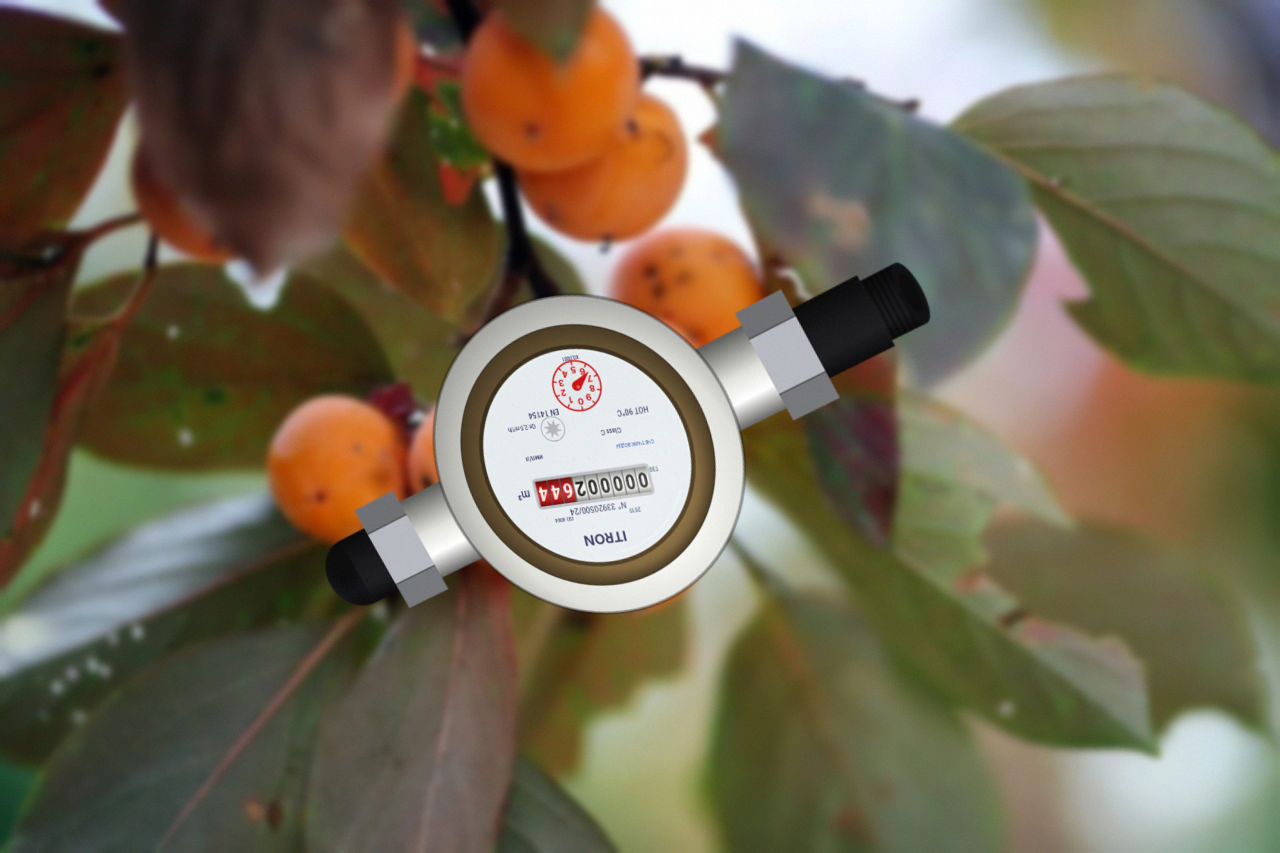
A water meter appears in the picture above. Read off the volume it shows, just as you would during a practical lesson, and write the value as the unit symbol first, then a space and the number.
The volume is m³ 2.6446
